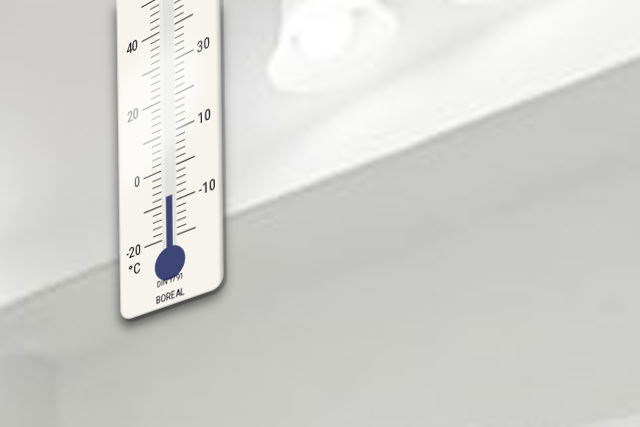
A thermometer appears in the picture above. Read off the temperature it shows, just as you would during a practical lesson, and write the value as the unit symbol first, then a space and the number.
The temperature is °C -8
